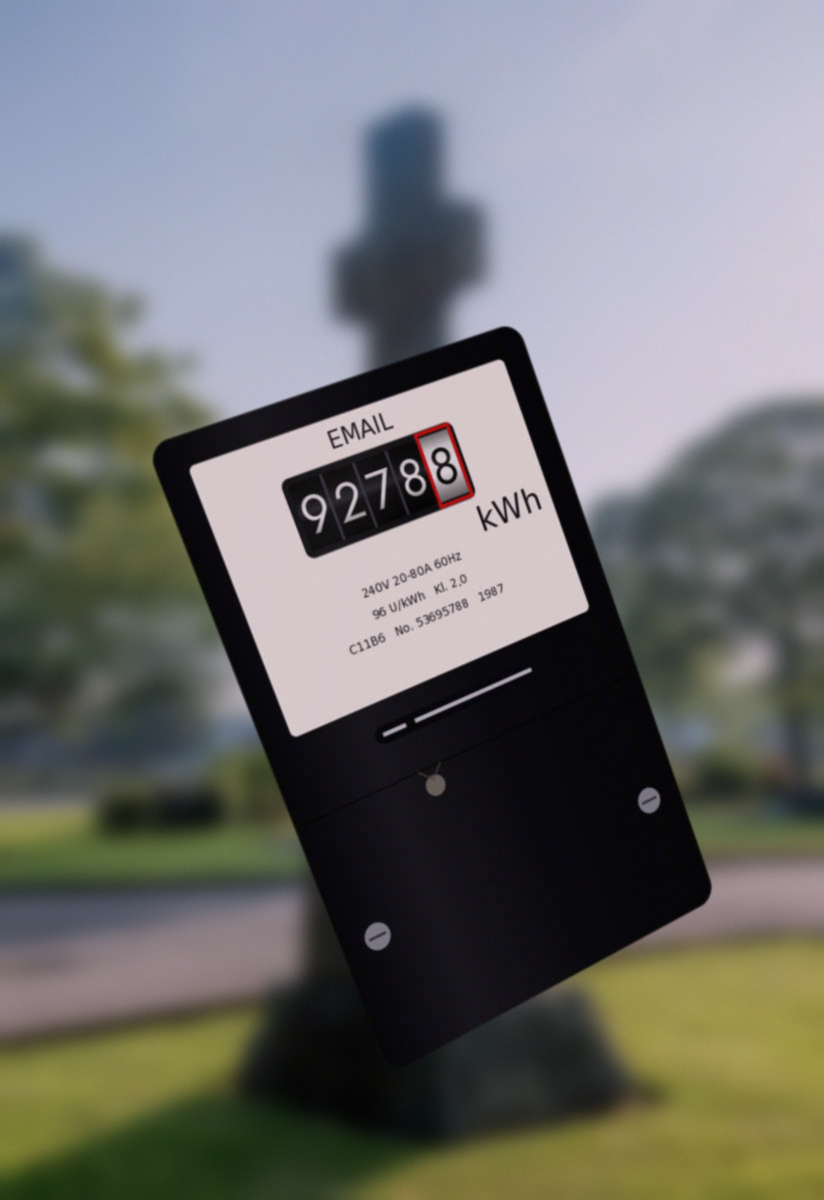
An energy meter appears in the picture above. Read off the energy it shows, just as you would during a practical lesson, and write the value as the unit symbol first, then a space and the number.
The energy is kWh 9278.8
